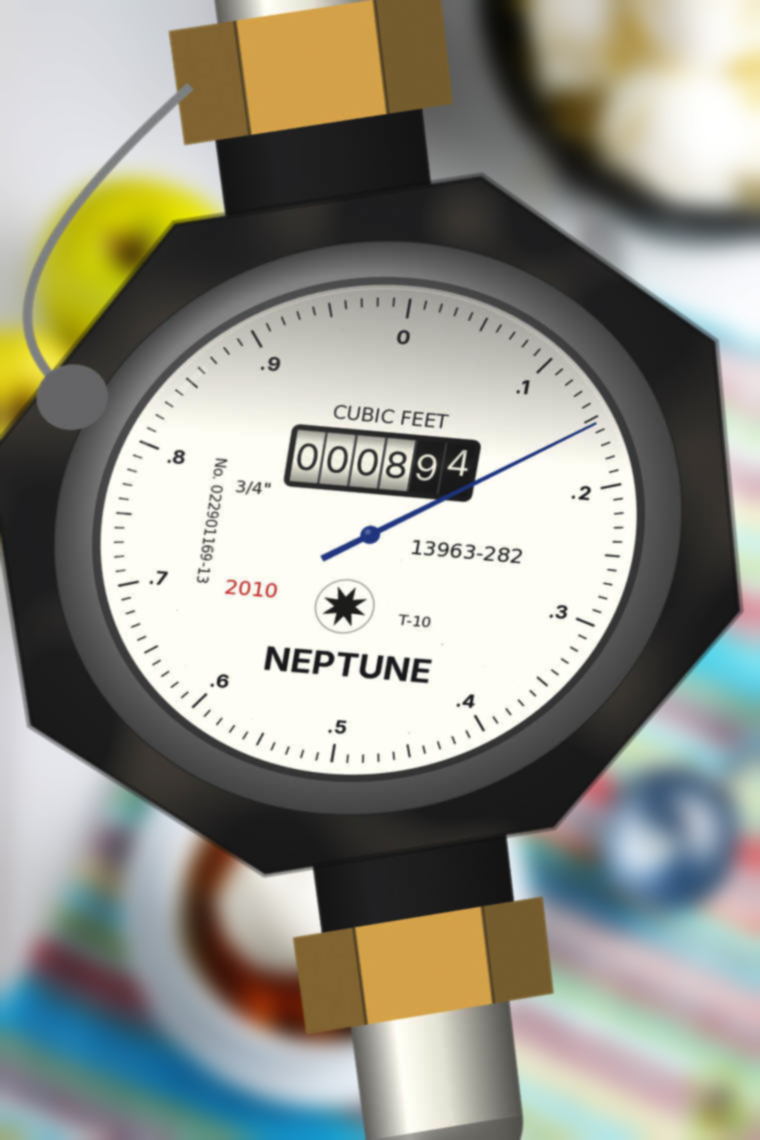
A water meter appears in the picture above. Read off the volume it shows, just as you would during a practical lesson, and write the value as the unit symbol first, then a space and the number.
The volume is ft³ 894.15
